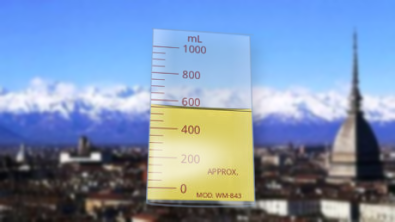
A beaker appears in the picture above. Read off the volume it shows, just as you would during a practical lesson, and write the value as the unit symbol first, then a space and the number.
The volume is mL 550
